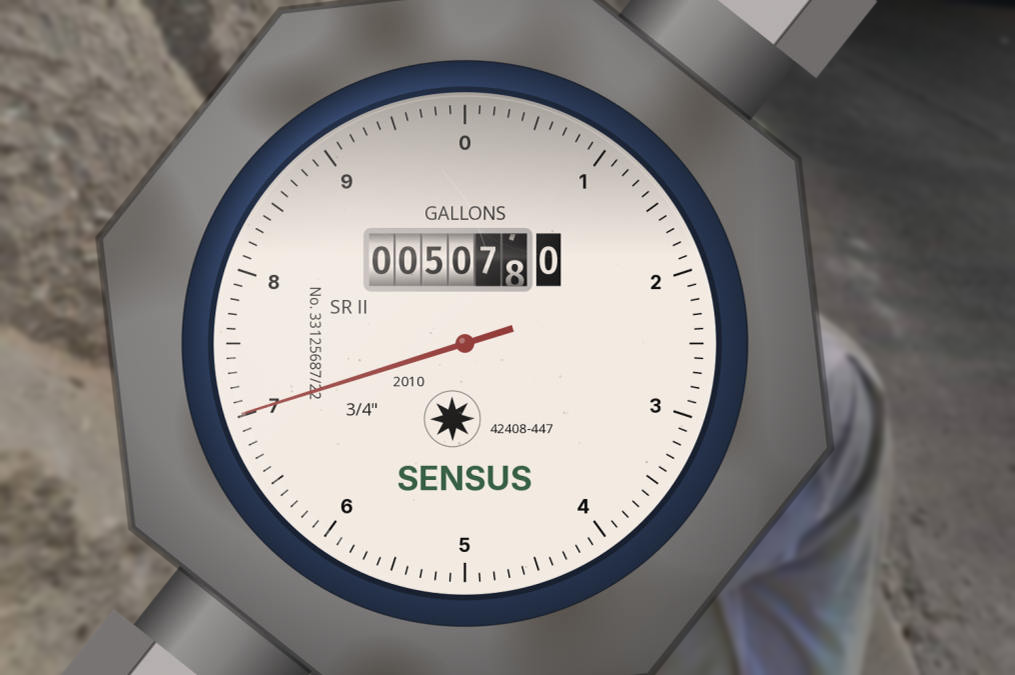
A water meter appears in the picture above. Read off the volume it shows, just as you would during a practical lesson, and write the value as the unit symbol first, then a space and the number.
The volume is gal 50777.0
